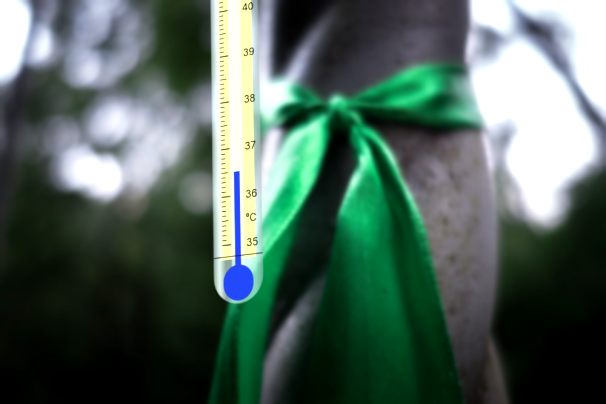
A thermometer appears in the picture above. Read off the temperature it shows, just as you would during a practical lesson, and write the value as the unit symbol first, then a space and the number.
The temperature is °C 36.5
